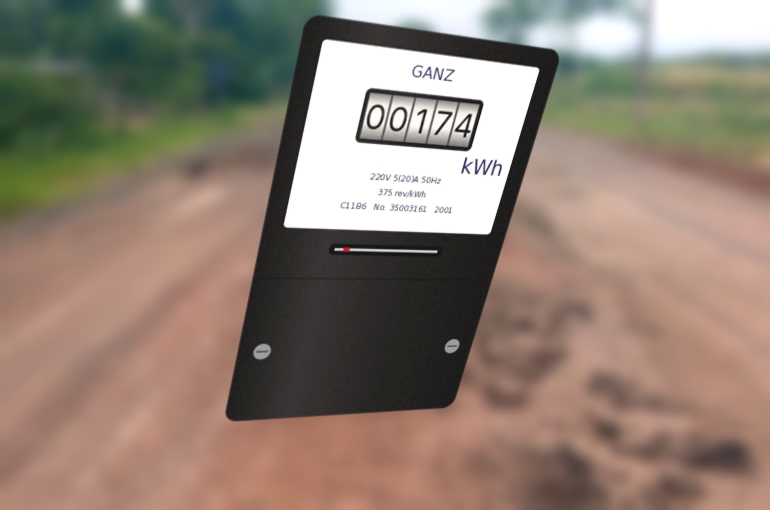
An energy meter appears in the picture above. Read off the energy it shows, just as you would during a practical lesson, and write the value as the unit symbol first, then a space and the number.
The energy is kWh 174
